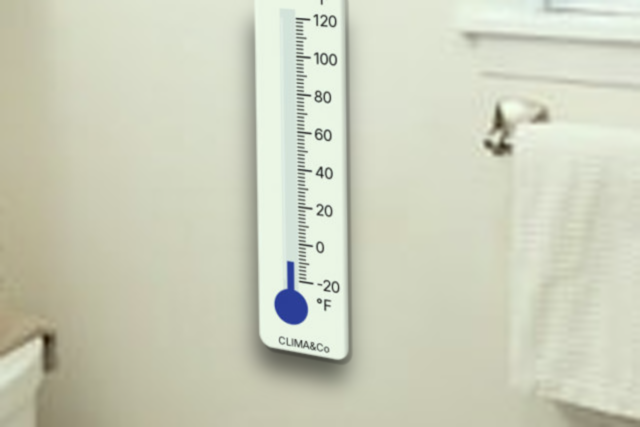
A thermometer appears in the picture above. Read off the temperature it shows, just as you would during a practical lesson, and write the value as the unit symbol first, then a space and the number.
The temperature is °F -10
